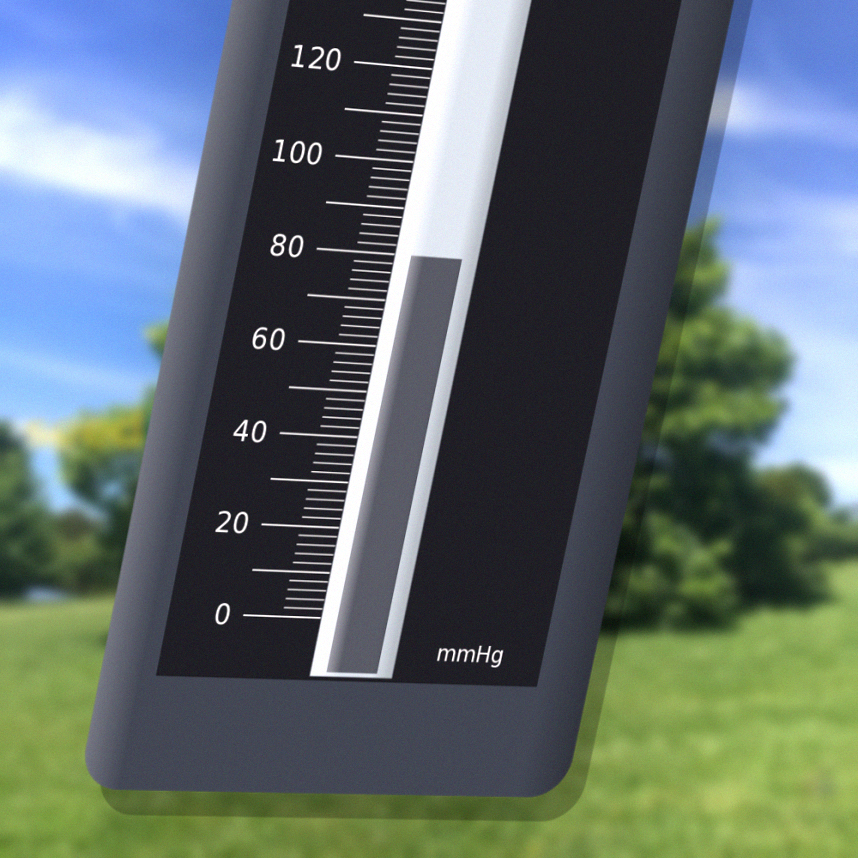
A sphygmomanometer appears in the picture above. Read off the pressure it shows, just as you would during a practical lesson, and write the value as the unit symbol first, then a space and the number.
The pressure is mmHg 80
